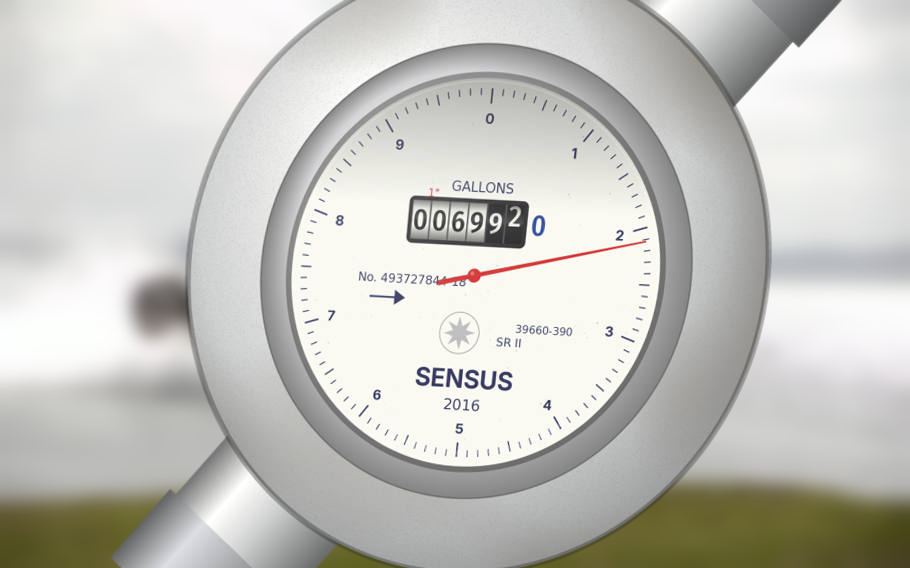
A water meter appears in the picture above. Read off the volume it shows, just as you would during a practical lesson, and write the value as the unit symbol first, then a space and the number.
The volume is gal 69922.1
